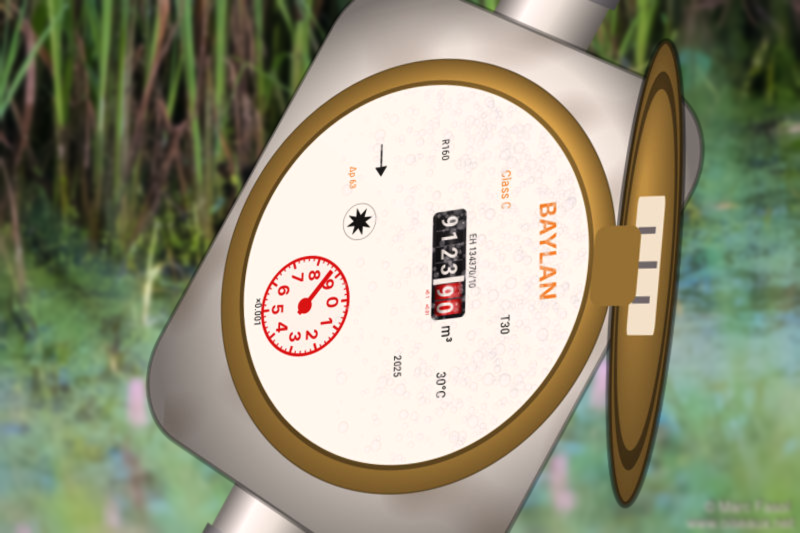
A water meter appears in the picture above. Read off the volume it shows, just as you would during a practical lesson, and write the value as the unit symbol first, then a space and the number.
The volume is m³ 9123.898
